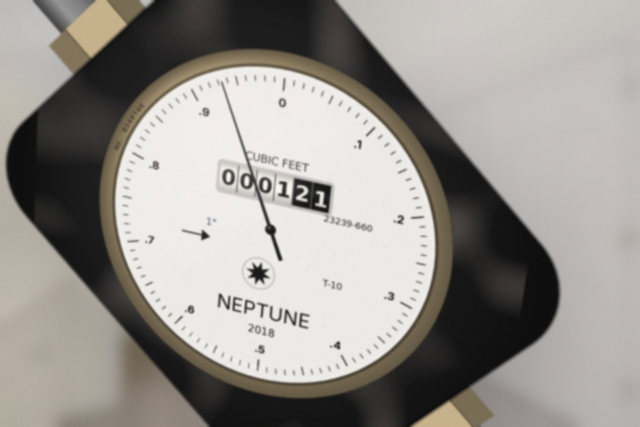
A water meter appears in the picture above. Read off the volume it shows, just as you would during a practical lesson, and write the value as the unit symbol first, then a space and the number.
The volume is ft³ 120.93
